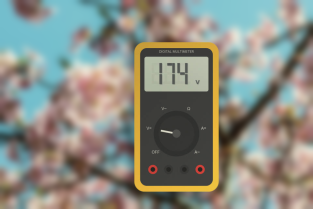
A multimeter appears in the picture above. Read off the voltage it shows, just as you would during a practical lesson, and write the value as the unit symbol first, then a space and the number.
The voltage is V 174
